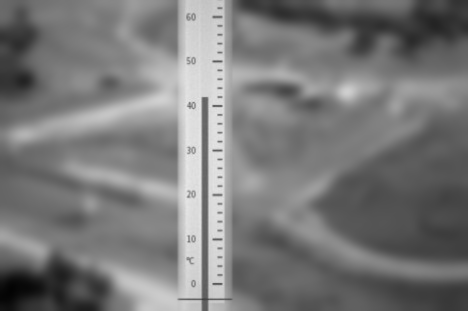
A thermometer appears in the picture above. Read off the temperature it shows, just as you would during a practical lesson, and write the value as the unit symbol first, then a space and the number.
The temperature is °C 42
